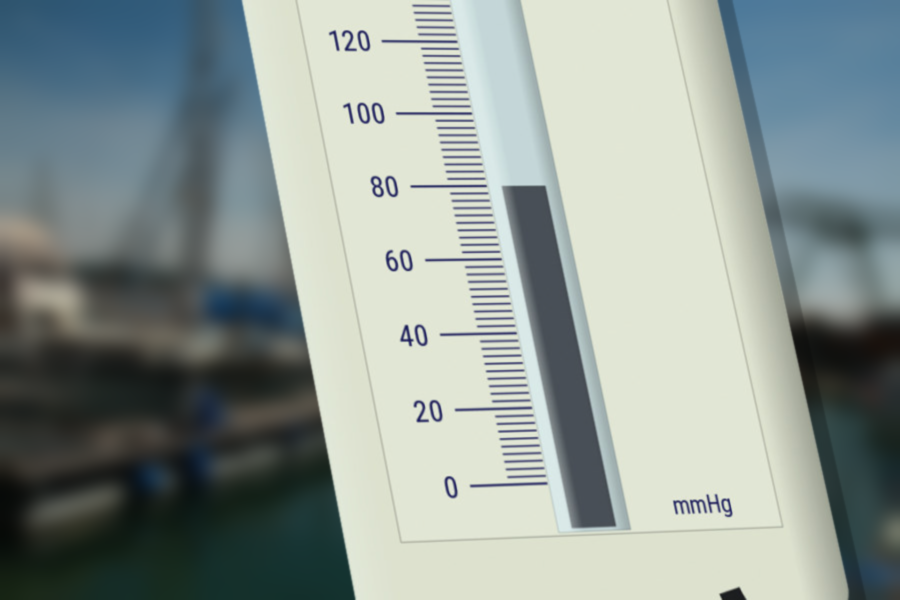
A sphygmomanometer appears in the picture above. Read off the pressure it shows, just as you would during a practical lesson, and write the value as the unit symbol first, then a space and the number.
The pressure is mmHg 80
